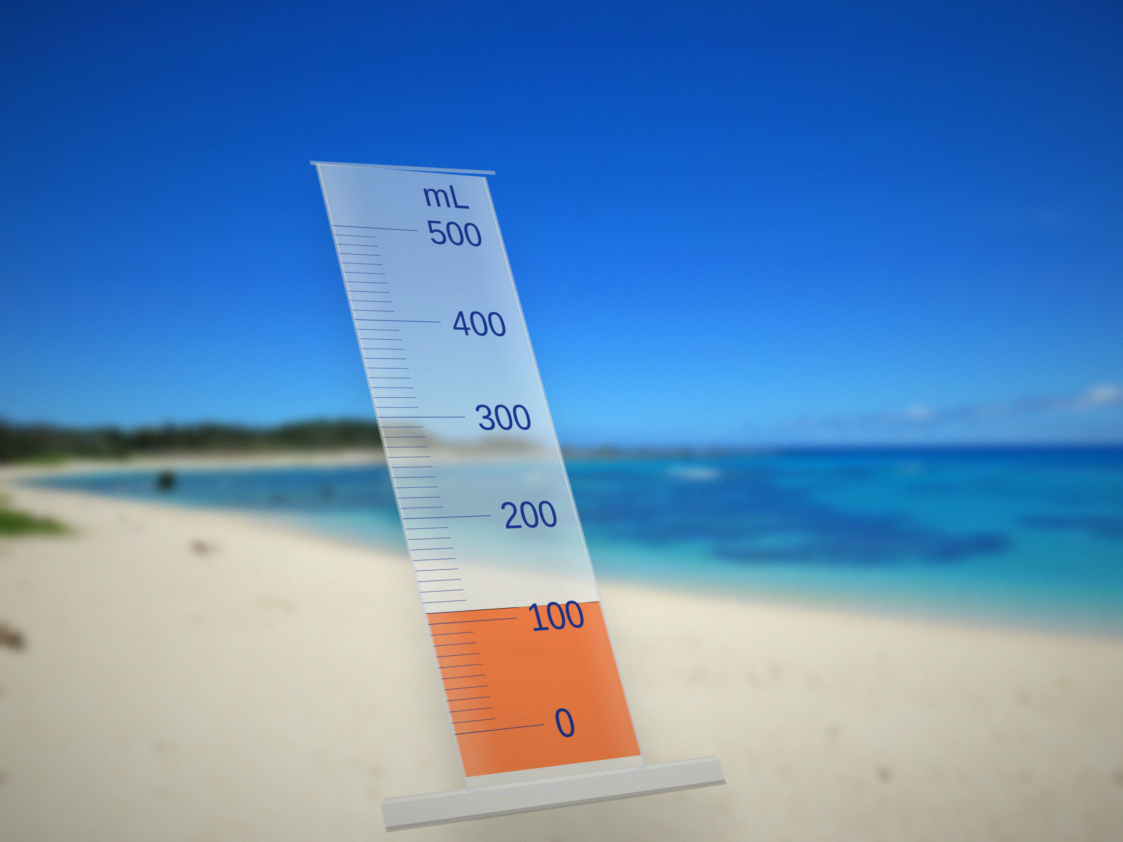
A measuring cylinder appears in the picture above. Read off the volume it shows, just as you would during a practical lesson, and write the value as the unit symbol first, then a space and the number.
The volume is mL 110
